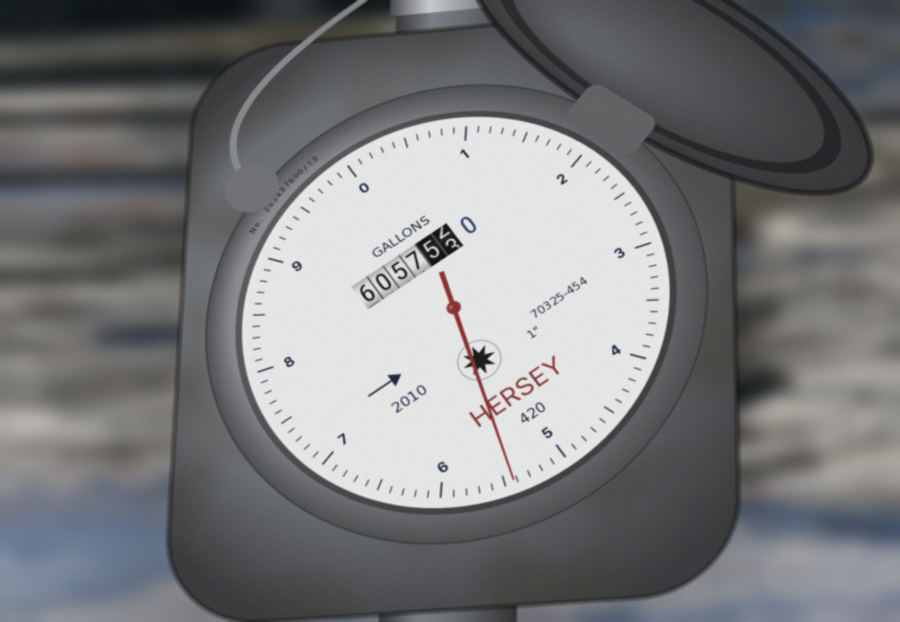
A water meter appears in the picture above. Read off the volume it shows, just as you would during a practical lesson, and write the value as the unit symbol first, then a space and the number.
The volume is gal 6057525.4
